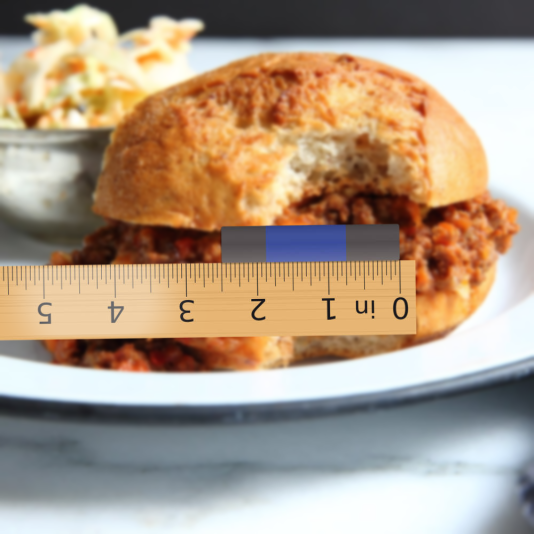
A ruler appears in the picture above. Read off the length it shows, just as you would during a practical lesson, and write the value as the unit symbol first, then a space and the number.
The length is in 2.5
